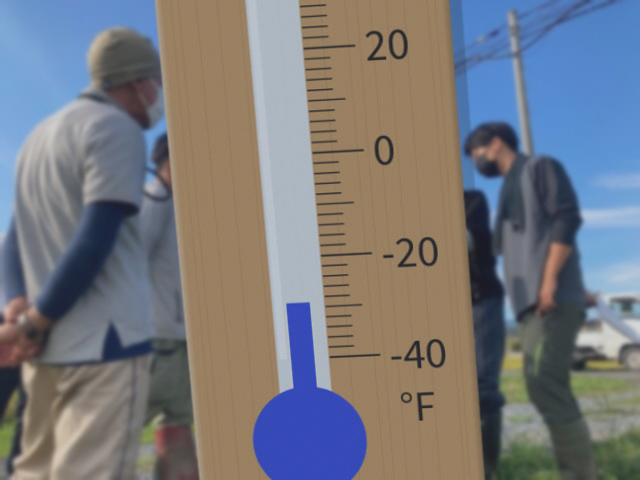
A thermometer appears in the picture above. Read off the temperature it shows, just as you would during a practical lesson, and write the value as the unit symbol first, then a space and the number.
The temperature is °F -29
